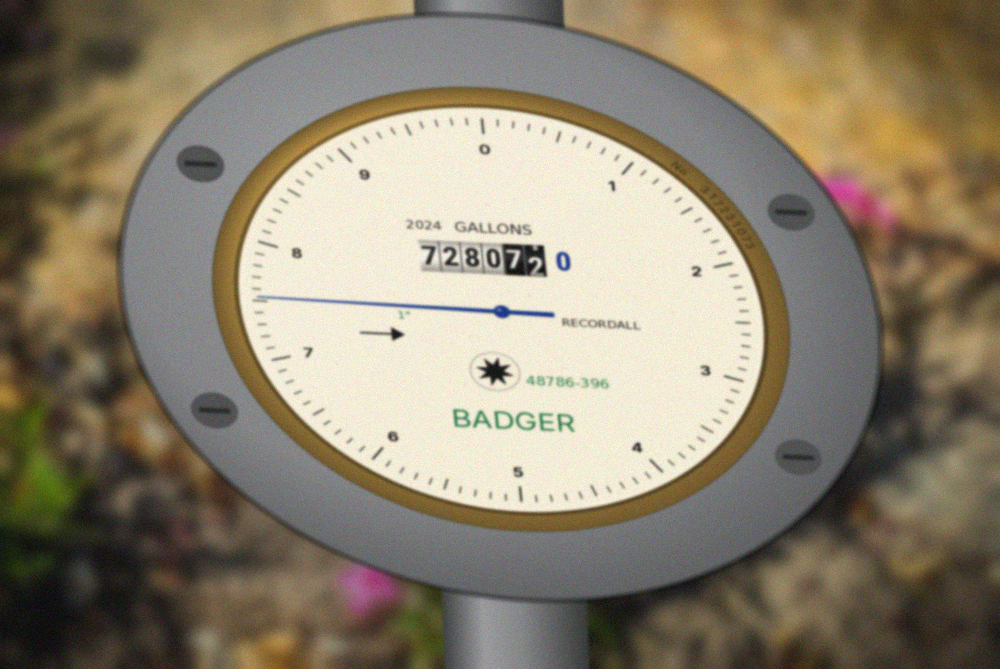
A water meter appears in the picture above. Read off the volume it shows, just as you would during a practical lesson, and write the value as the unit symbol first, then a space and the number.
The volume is gal 7280717.5
